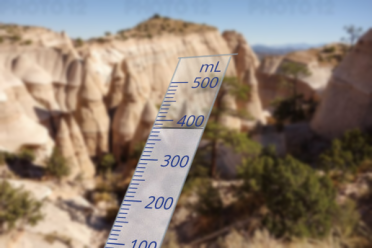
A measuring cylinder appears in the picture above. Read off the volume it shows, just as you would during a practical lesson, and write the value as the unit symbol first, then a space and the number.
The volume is mL 380
